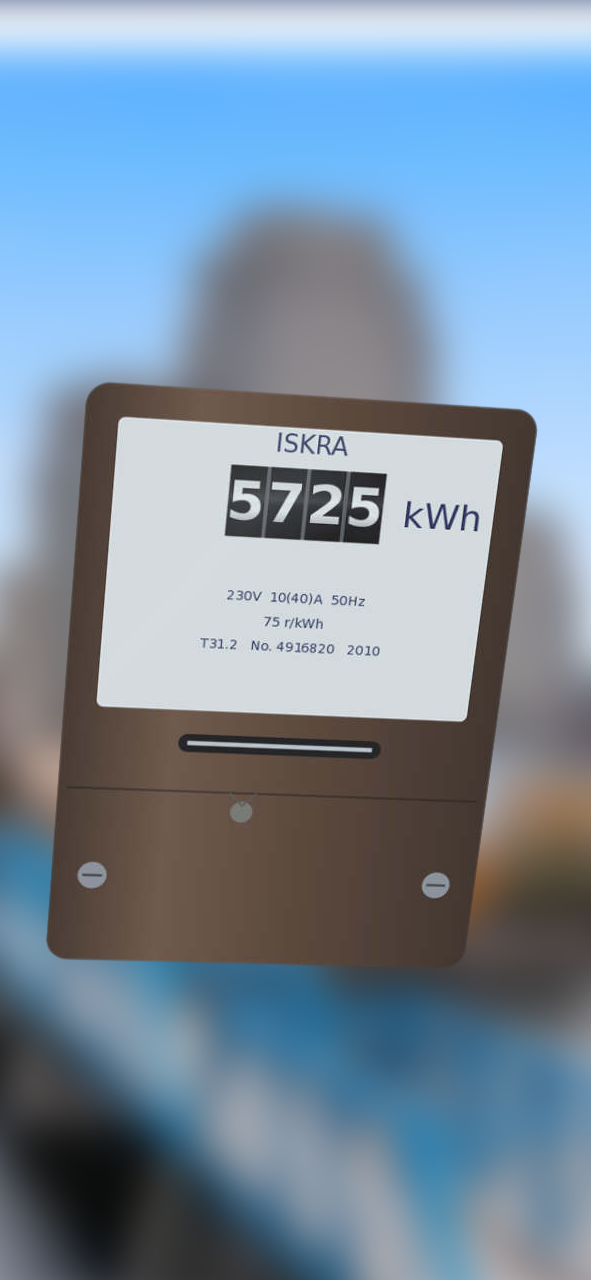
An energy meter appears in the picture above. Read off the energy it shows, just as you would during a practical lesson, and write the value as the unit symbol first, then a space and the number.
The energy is kWh 5725
